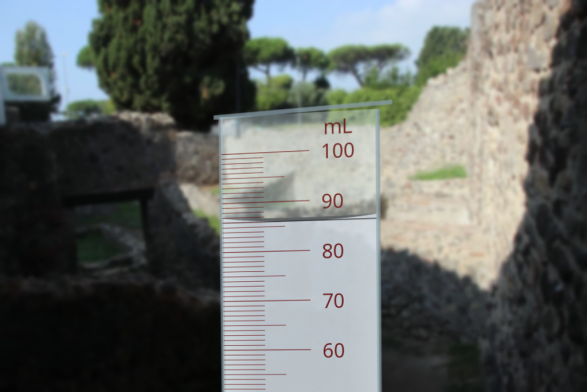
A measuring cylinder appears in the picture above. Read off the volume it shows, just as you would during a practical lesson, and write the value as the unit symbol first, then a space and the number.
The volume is mL 86
